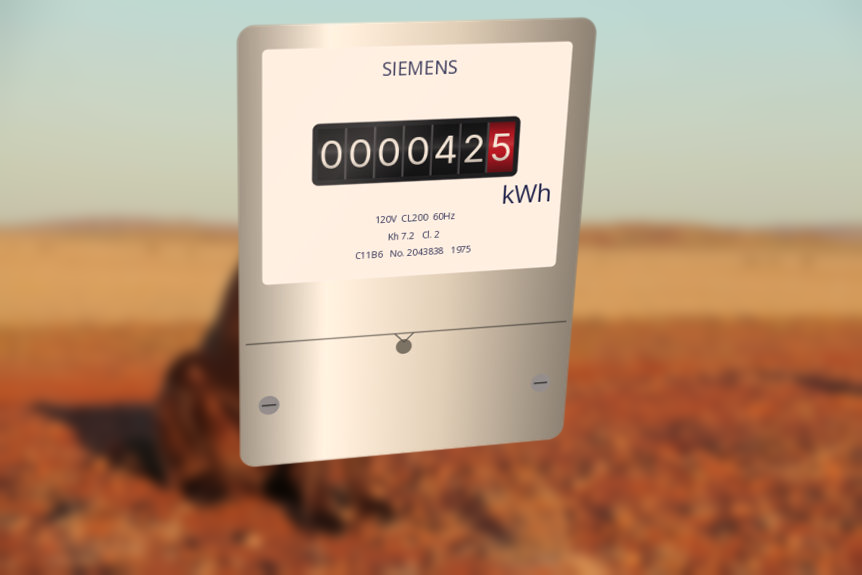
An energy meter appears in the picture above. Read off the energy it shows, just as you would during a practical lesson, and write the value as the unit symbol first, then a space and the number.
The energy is kWh 42.5
